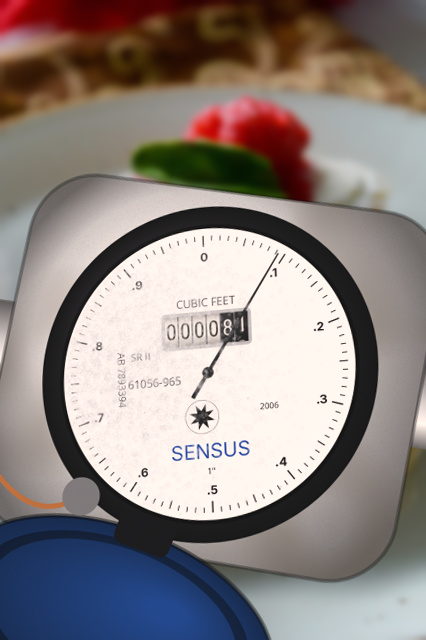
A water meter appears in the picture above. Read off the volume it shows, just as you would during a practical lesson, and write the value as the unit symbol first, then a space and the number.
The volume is ft³ 81.09
